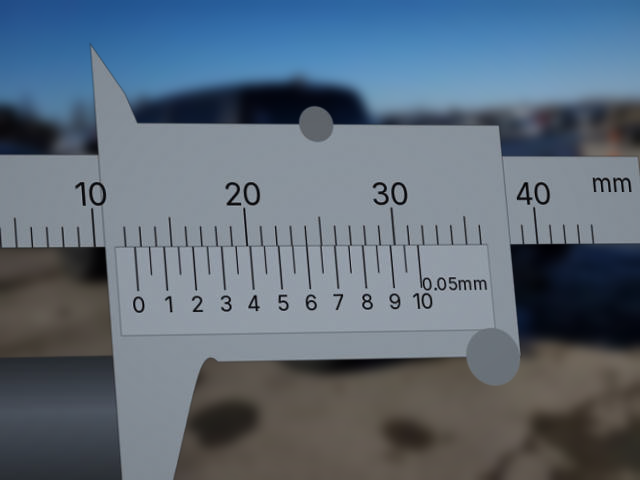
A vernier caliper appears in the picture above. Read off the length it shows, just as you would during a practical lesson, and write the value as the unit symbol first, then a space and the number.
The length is mm 12.6
